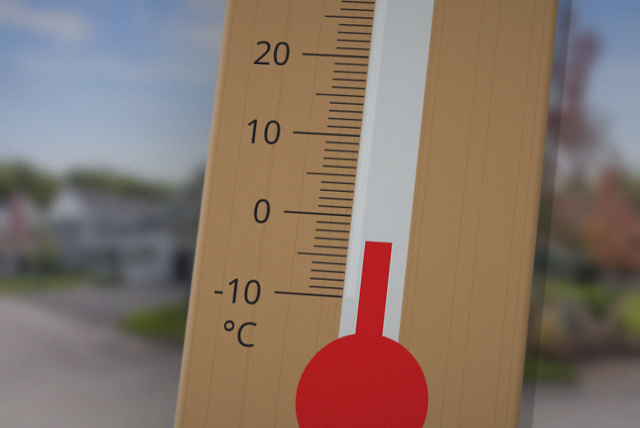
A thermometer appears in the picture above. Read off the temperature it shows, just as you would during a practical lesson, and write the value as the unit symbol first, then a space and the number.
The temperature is °C -3
